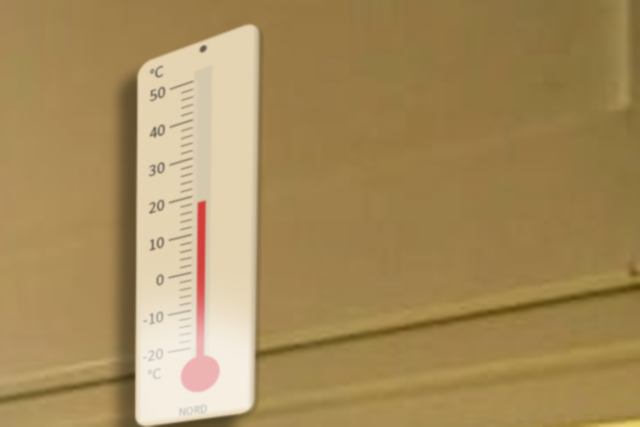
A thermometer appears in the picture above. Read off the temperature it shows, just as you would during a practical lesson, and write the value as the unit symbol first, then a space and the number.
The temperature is °C 18
